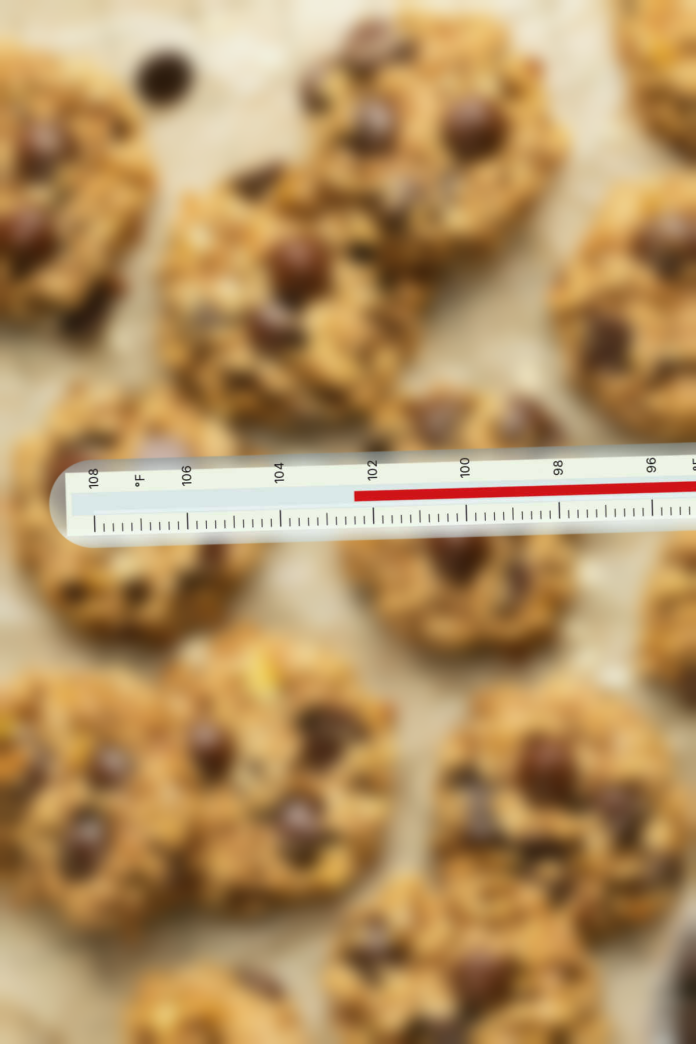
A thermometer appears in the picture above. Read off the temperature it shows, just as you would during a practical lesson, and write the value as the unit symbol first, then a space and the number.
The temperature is °F 102.4
